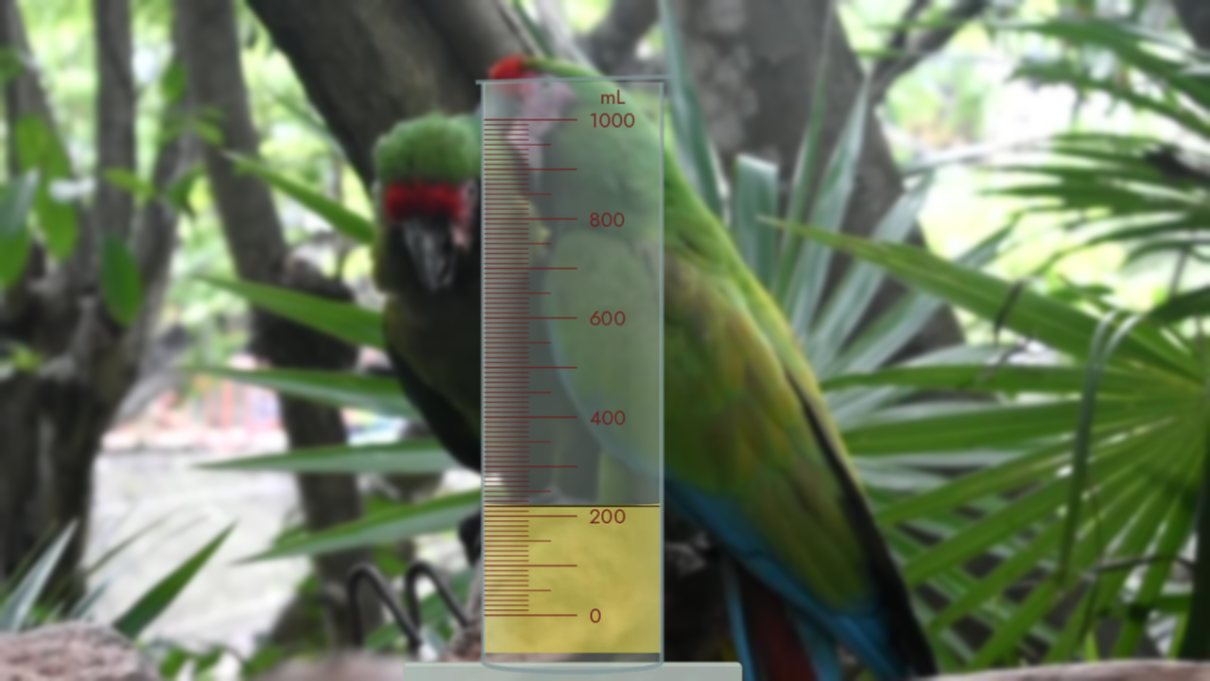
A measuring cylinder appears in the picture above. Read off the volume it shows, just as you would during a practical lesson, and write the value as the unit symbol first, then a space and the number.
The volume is mL 220
